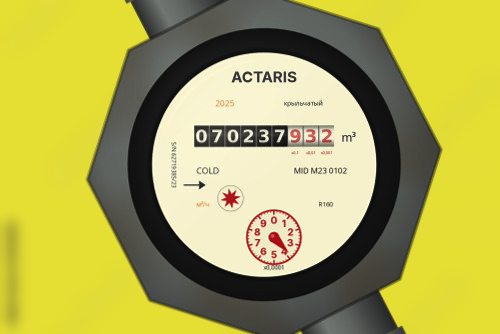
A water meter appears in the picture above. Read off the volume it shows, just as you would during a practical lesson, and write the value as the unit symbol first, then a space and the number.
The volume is m³ 70237.9323
